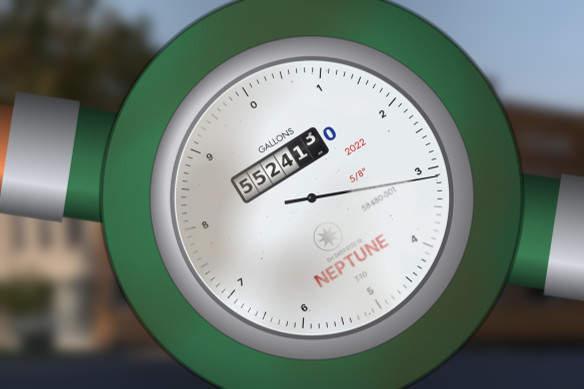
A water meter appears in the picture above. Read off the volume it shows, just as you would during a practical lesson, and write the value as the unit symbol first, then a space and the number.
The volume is gal 5524133.1
